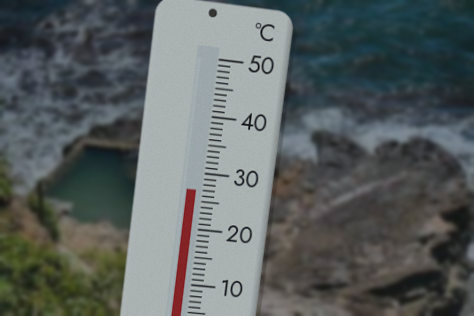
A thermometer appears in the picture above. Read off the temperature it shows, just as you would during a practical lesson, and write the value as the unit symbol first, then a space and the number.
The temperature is °C 27
